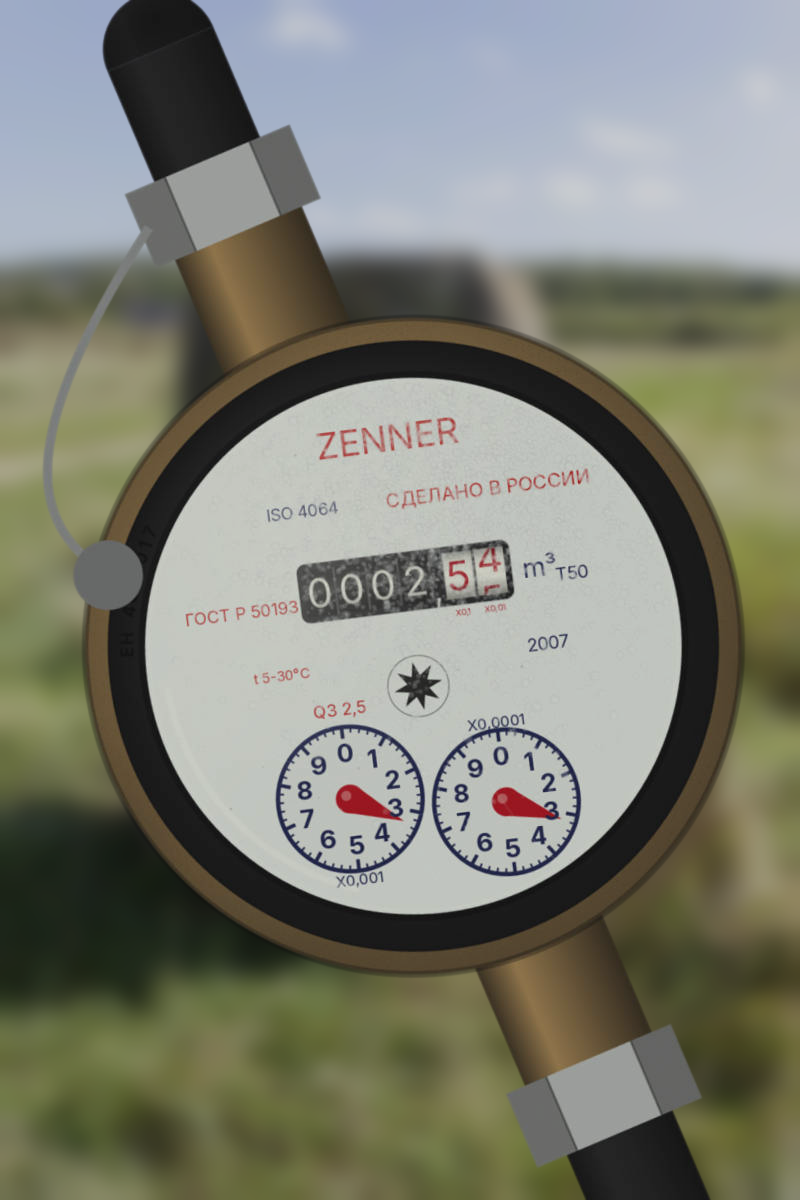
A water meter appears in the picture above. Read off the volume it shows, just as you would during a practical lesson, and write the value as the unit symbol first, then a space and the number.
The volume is m³ 2.5433
